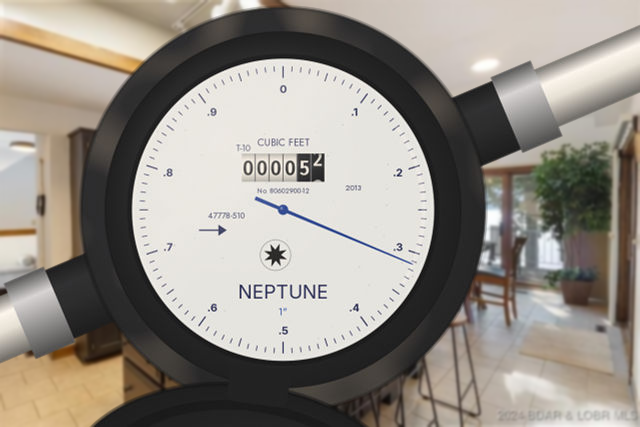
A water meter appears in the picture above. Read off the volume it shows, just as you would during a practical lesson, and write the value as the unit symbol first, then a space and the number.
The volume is ft³ 52.31
